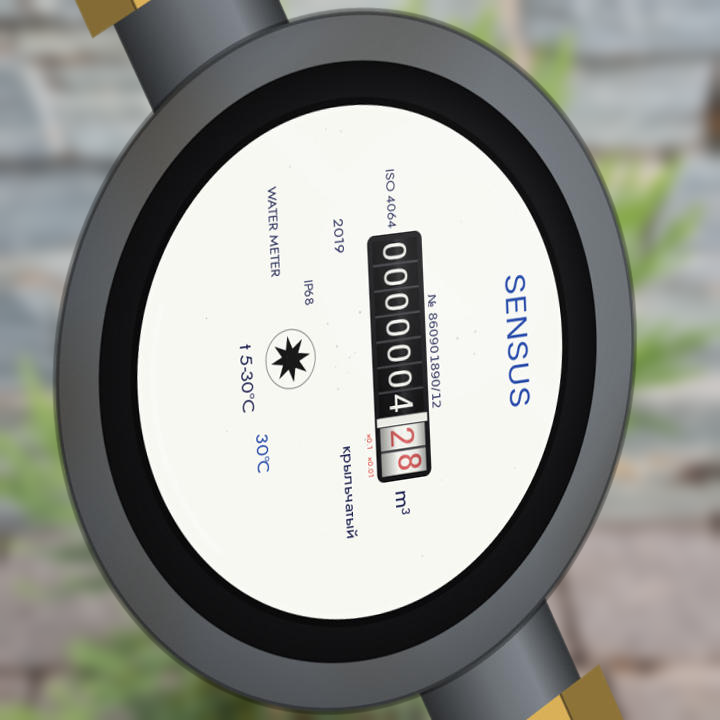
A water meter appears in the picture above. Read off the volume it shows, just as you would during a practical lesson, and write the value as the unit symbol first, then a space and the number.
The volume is m³ 4.28
